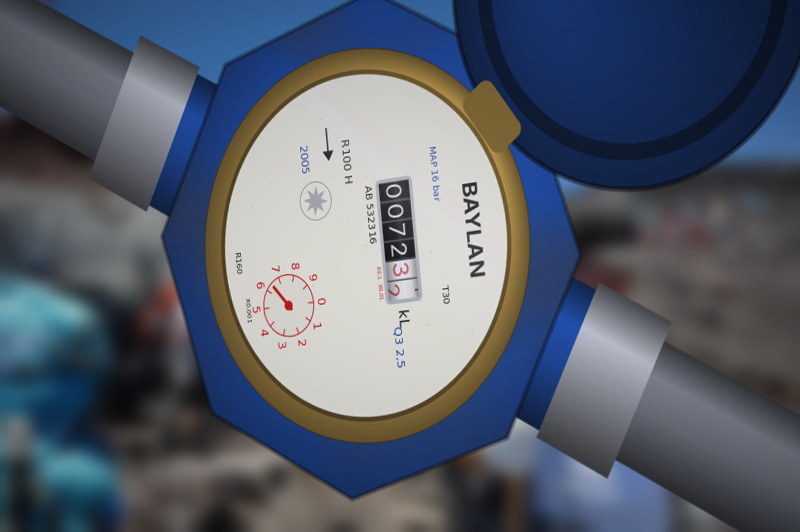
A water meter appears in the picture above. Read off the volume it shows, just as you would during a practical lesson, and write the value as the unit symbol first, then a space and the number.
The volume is kL 72.316
